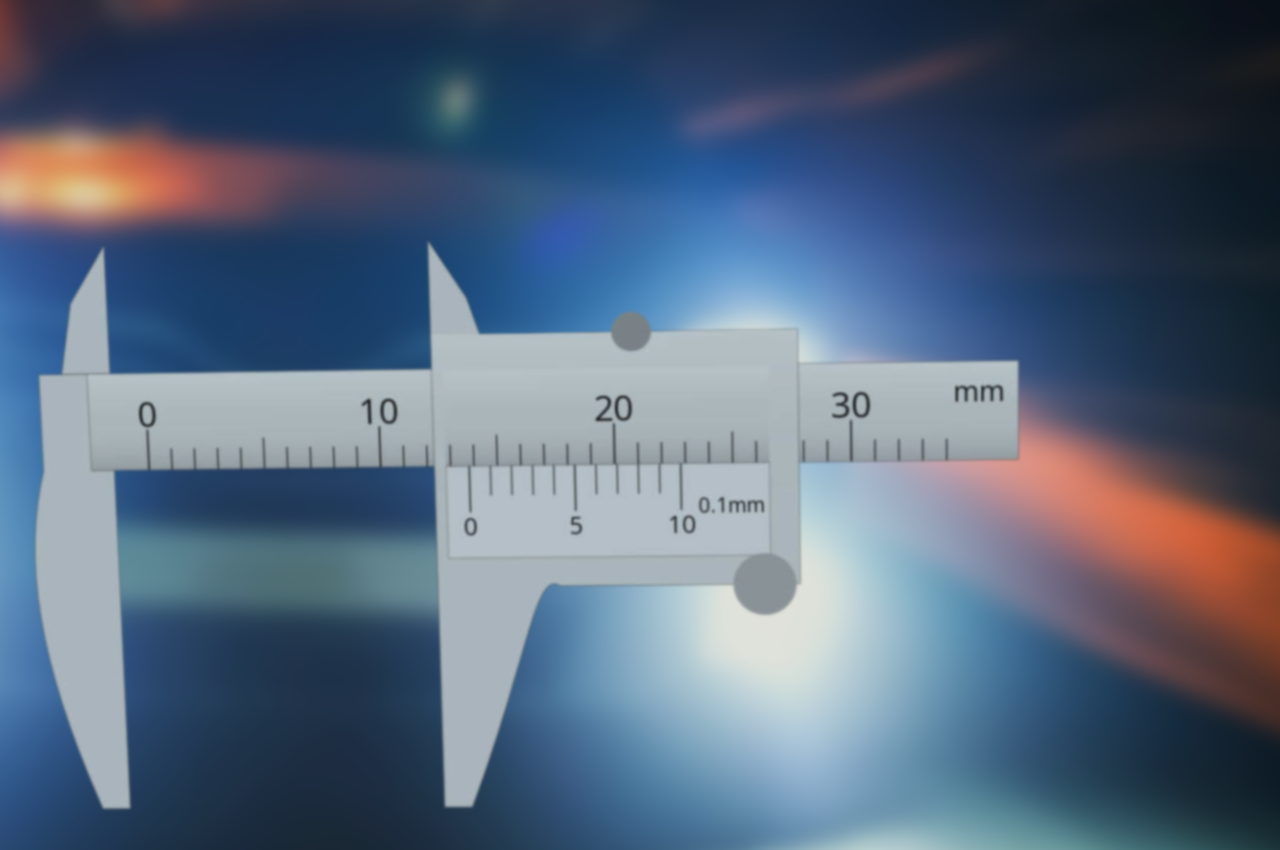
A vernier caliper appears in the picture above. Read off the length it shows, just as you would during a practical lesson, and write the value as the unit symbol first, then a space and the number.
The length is mm 13.8
